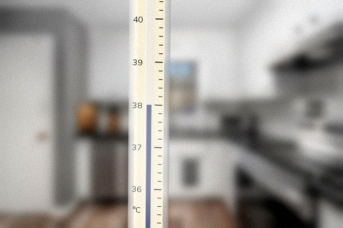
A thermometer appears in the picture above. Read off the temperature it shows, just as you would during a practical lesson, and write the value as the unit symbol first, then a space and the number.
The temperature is °C 38
